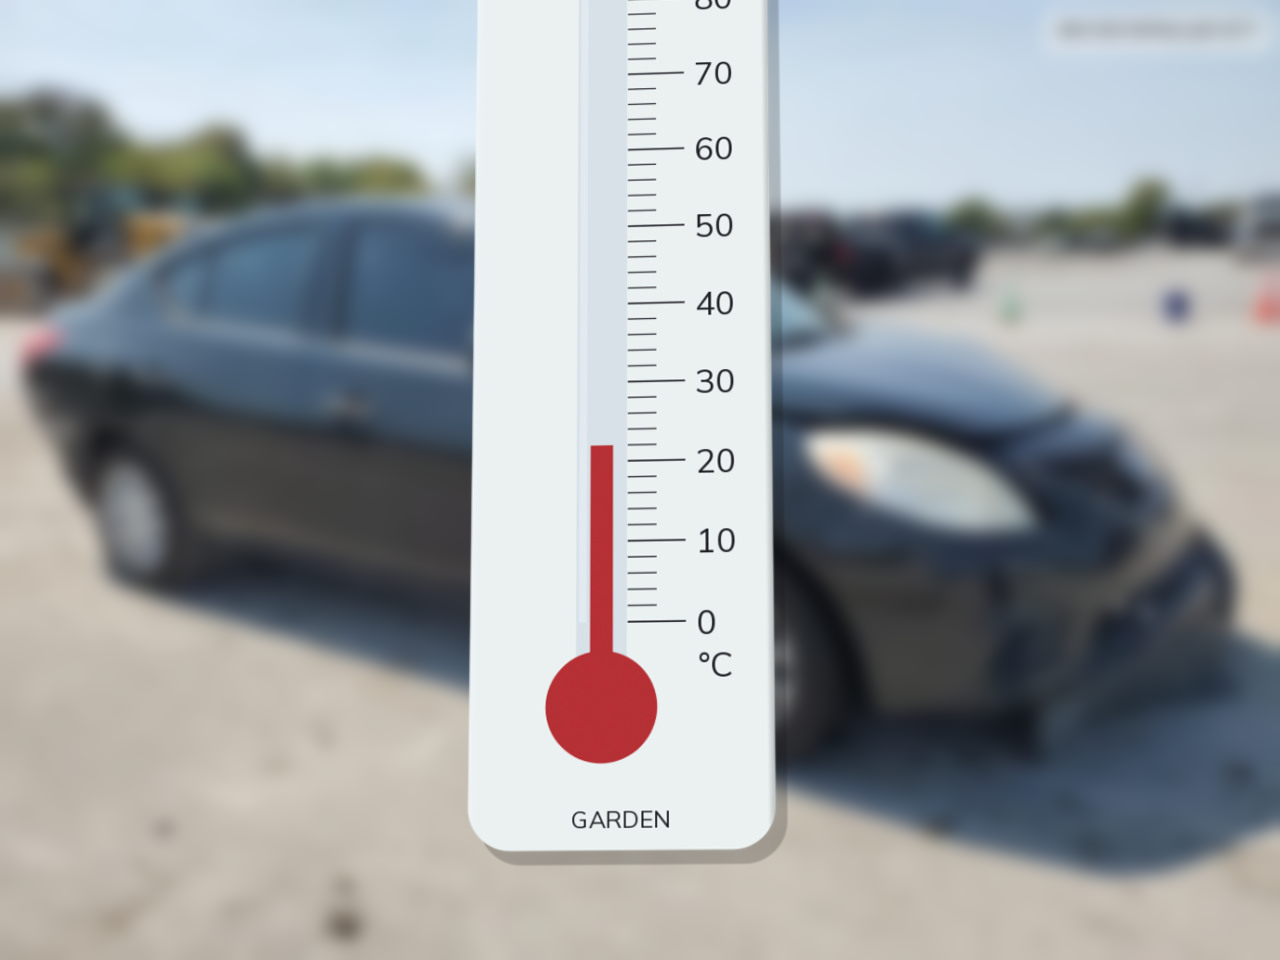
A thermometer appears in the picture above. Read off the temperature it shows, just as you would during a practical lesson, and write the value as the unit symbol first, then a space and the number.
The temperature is °C 22
